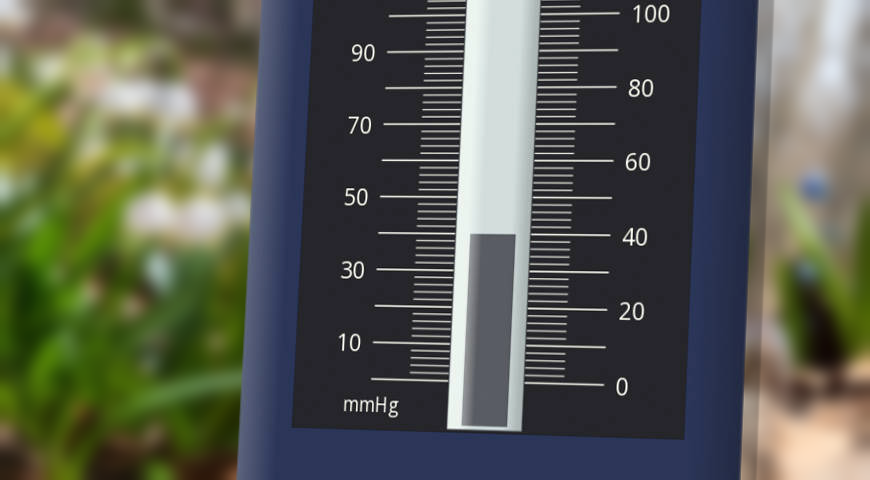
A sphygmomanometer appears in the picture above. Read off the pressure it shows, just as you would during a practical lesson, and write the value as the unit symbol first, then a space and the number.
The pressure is mmHg 40
